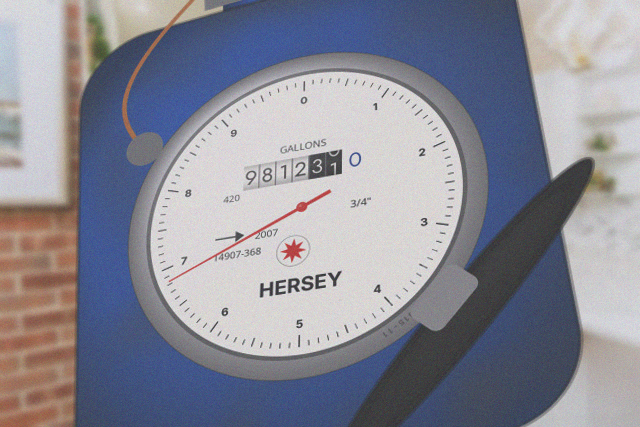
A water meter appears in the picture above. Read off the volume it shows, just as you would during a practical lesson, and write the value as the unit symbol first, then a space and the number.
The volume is gal 9812306.8
